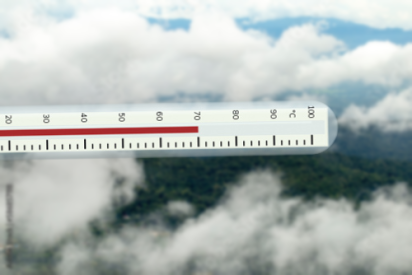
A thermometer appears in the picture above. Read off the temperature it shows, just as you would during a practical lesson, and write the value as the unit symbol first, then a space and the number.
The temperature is °C 70
